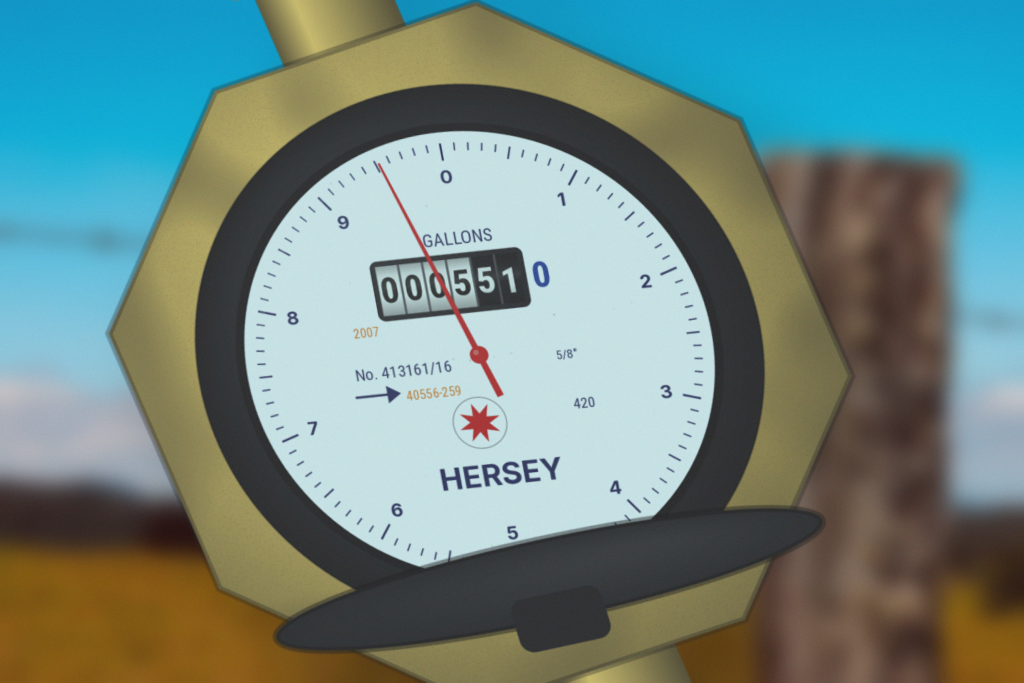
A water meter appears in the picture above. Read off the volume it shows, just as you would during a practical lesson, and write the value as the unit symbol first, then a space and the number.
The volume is gal 5509.5
